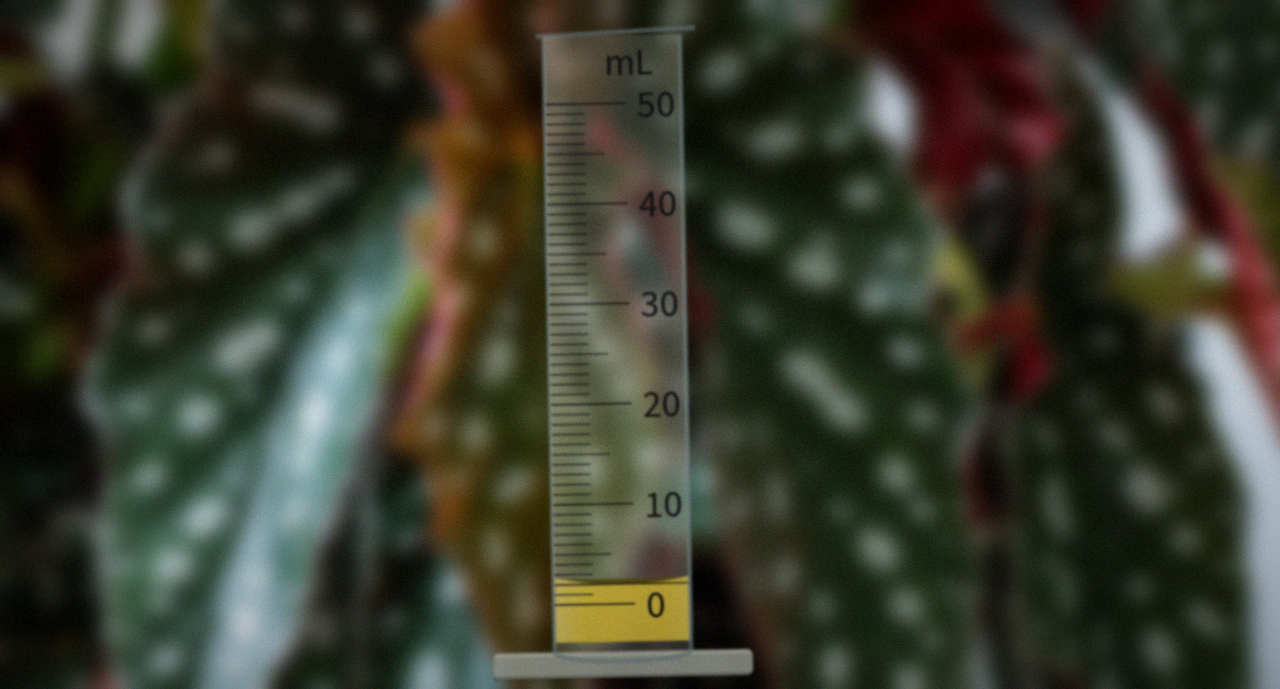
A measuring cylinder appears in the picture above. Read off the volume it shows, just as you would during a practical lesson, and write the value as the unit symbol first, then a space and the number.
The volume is mL 2
